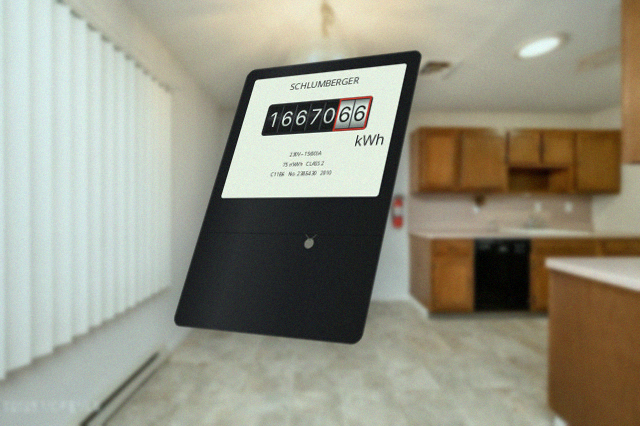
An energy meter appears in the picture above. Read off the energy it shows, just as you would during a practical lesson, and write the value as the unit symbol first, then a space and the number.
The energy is kWh 16670.66
